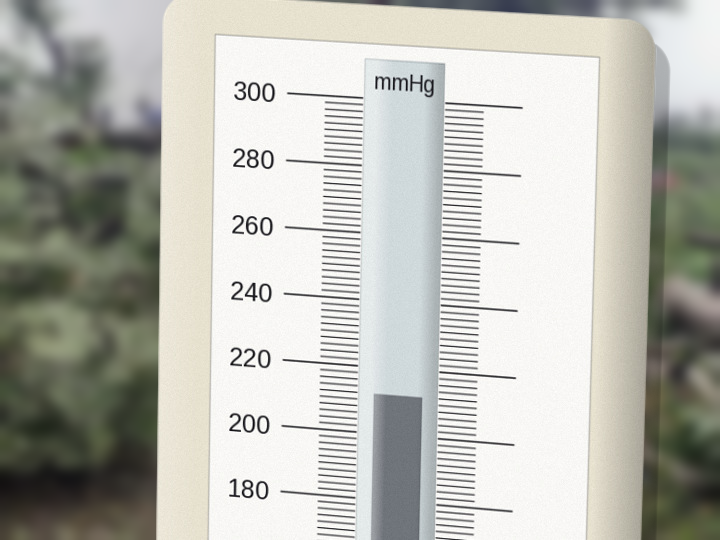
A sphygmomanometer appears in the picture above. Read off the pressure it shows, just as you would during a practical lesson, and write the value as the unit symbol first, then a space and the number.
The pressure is mmHg 212
